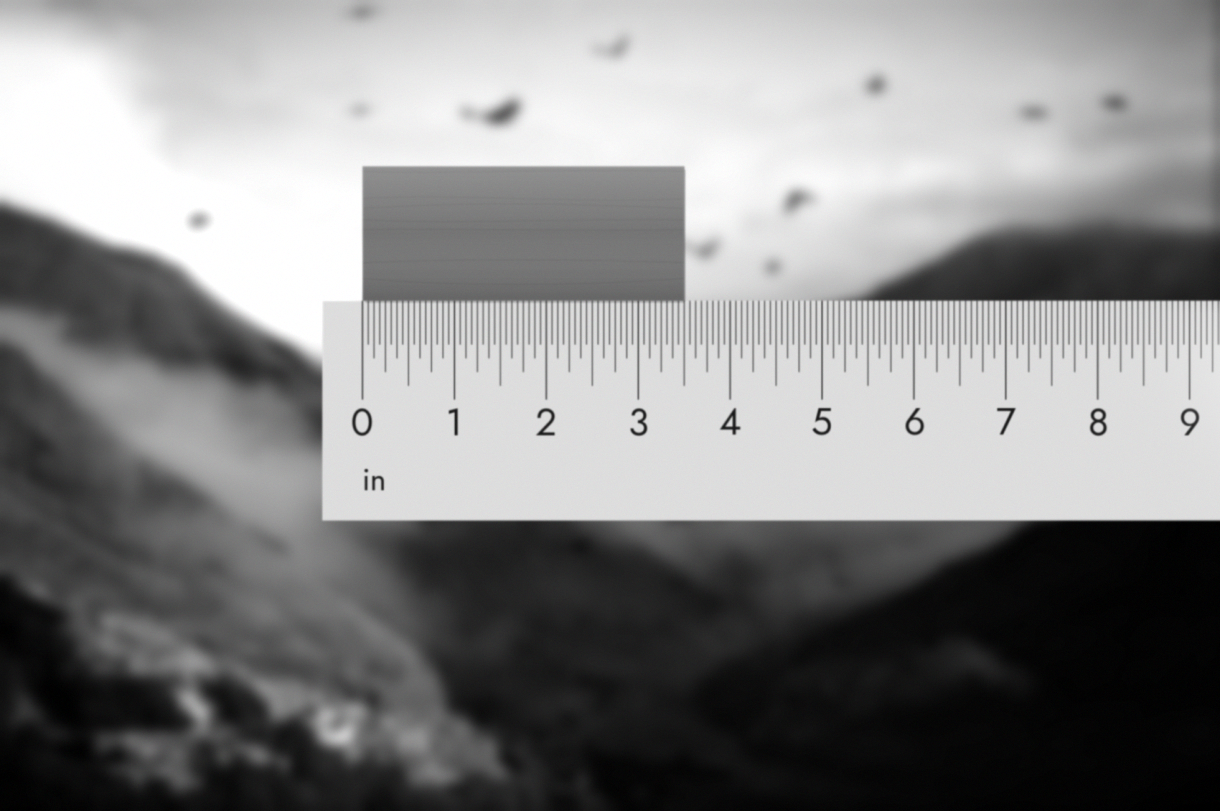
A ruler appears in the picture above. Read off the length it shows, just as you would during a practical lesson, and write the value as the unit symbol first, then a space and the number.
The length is in 3.5
